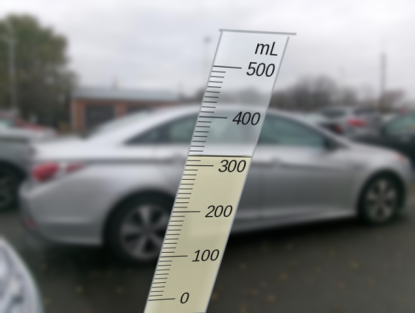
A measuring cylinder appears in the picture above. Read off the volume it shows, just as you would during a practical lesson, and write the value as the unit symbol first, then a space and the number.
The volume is mL 320
